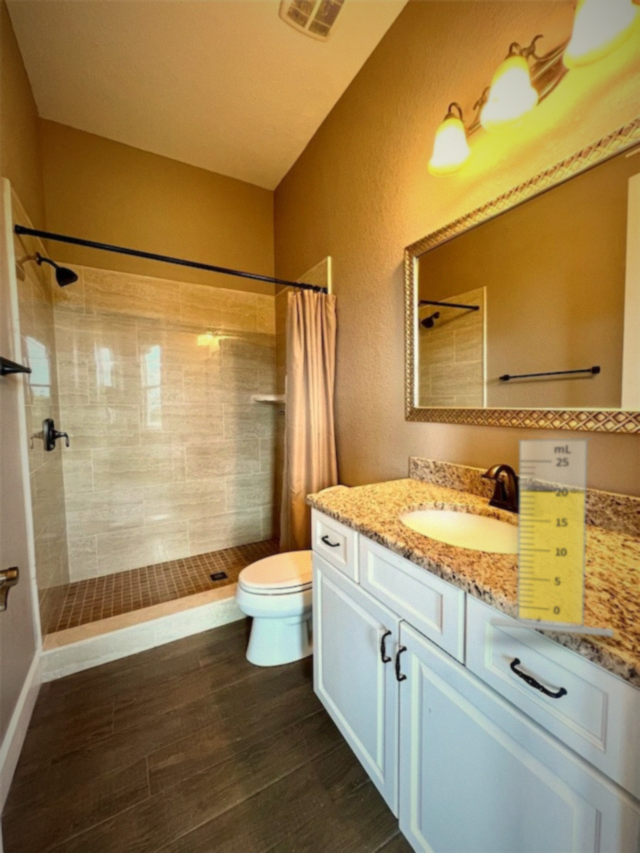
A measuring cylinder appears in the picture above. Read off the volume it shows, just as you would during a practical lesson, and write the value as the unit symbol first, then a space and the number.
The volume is mL 20
